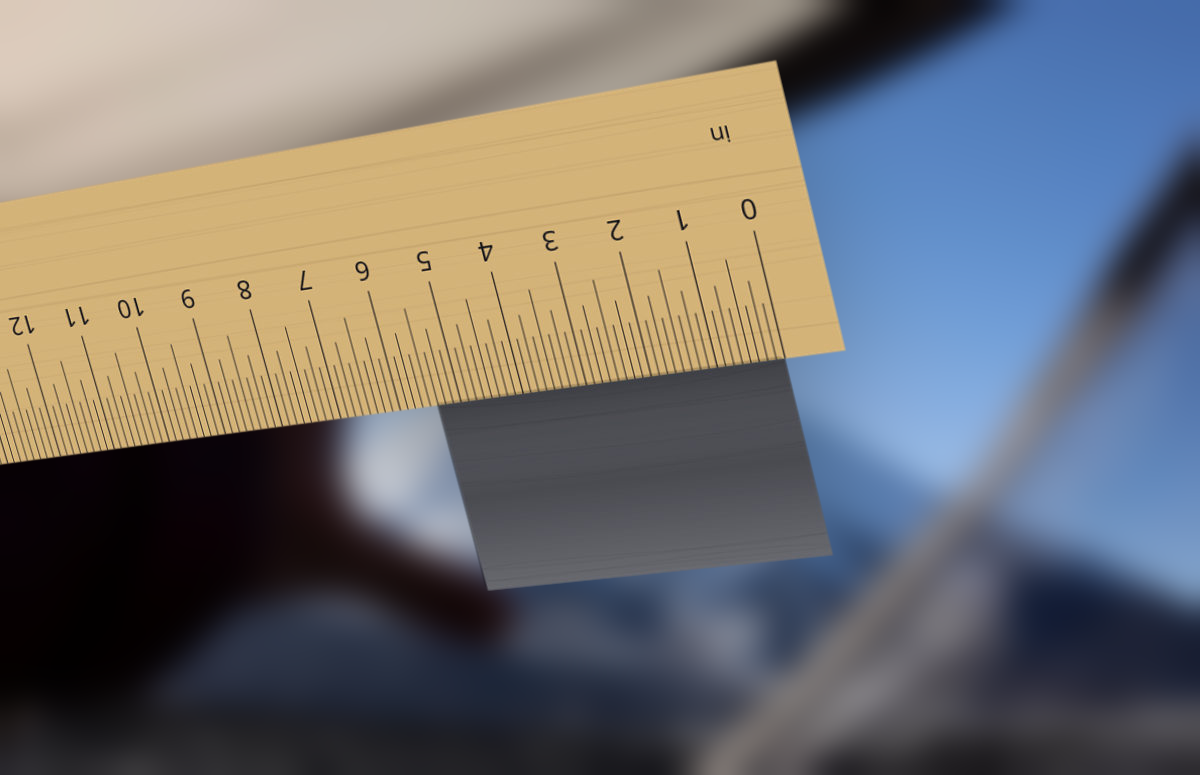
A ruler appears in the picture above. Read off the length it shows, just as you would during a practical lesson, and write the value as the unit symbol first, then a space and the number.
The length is in 5.375
